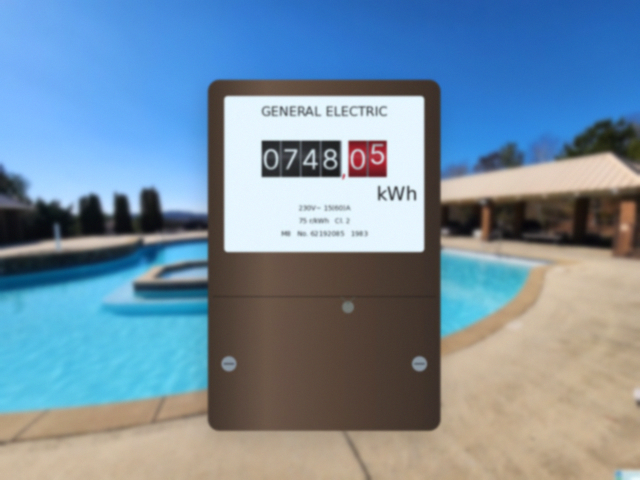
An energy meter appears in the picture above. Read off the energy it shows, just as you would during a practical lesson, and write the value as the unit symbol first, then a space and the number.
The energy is kWh 748.05
